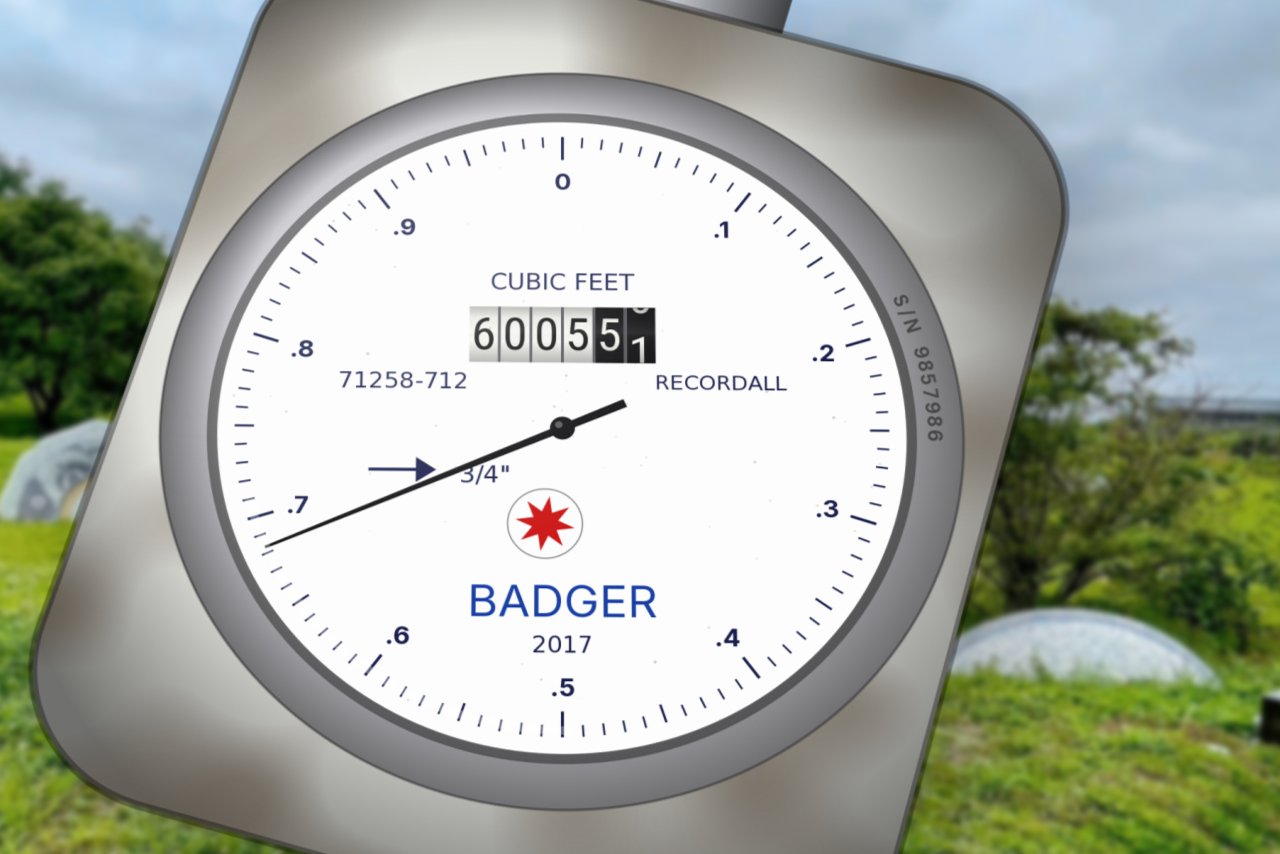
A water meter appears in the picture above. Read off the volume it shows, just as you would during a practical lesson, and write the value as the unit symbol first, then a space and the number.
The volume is ft³ 600550.68
